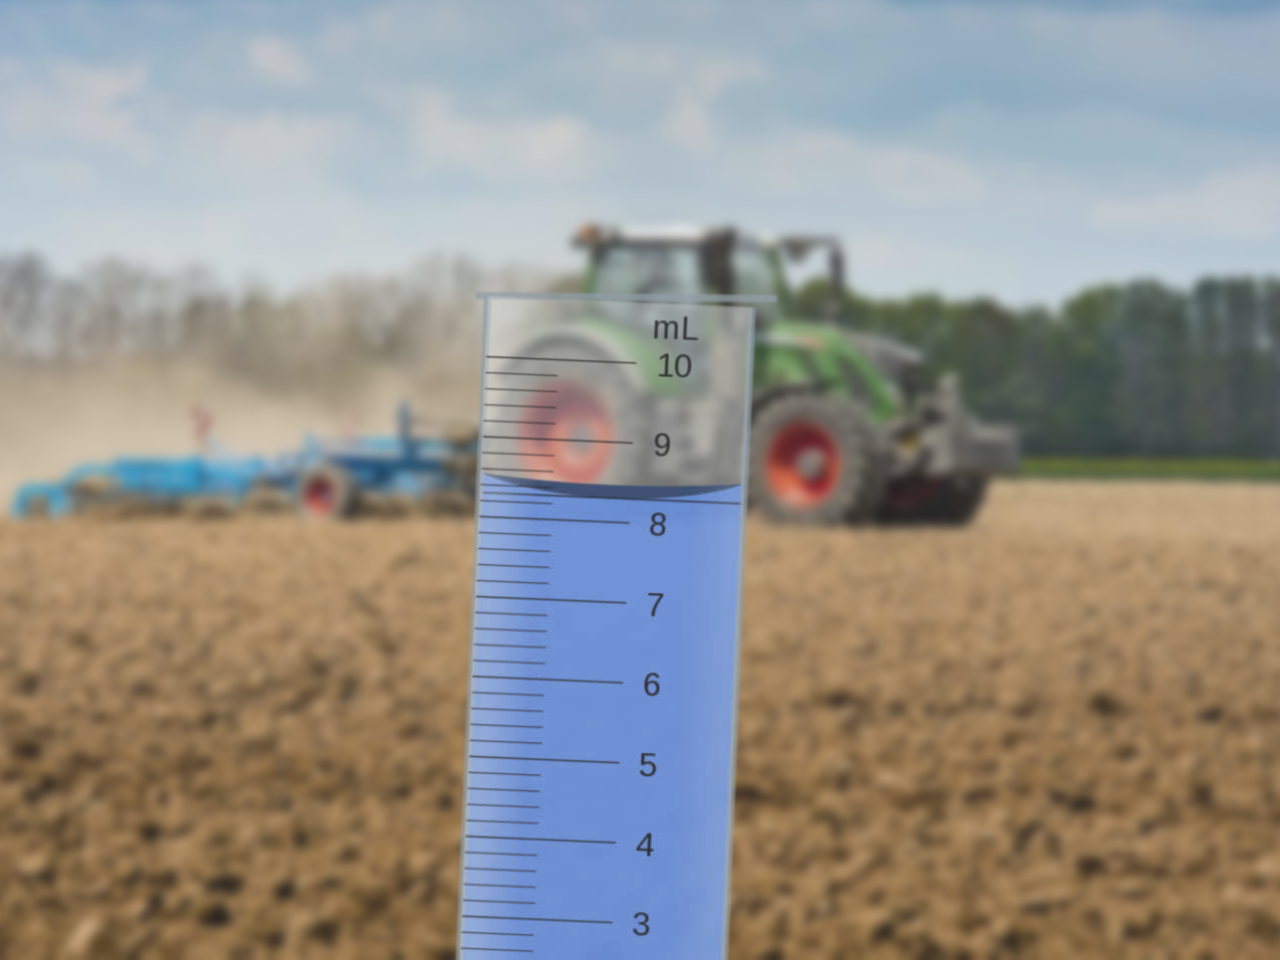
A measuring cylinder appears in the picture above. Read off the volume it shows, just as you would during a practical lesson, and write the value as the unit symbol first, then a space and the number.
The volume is mL 8.3
